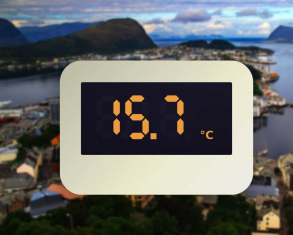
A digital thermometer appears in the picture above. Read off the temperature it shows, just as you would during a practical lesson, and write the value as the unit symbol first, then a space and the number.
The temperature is °C 15.7
